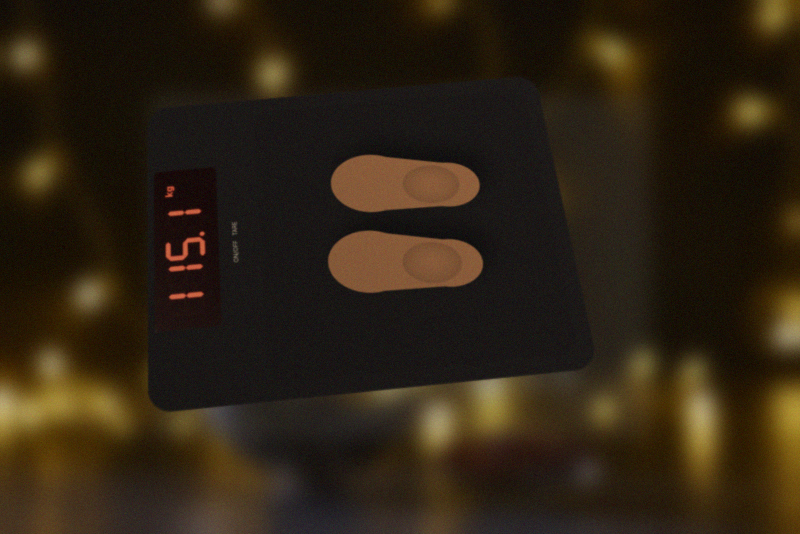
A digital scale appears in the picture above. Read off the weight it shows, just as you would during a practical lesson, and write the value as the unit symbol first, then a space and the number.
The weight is kg 115.1
